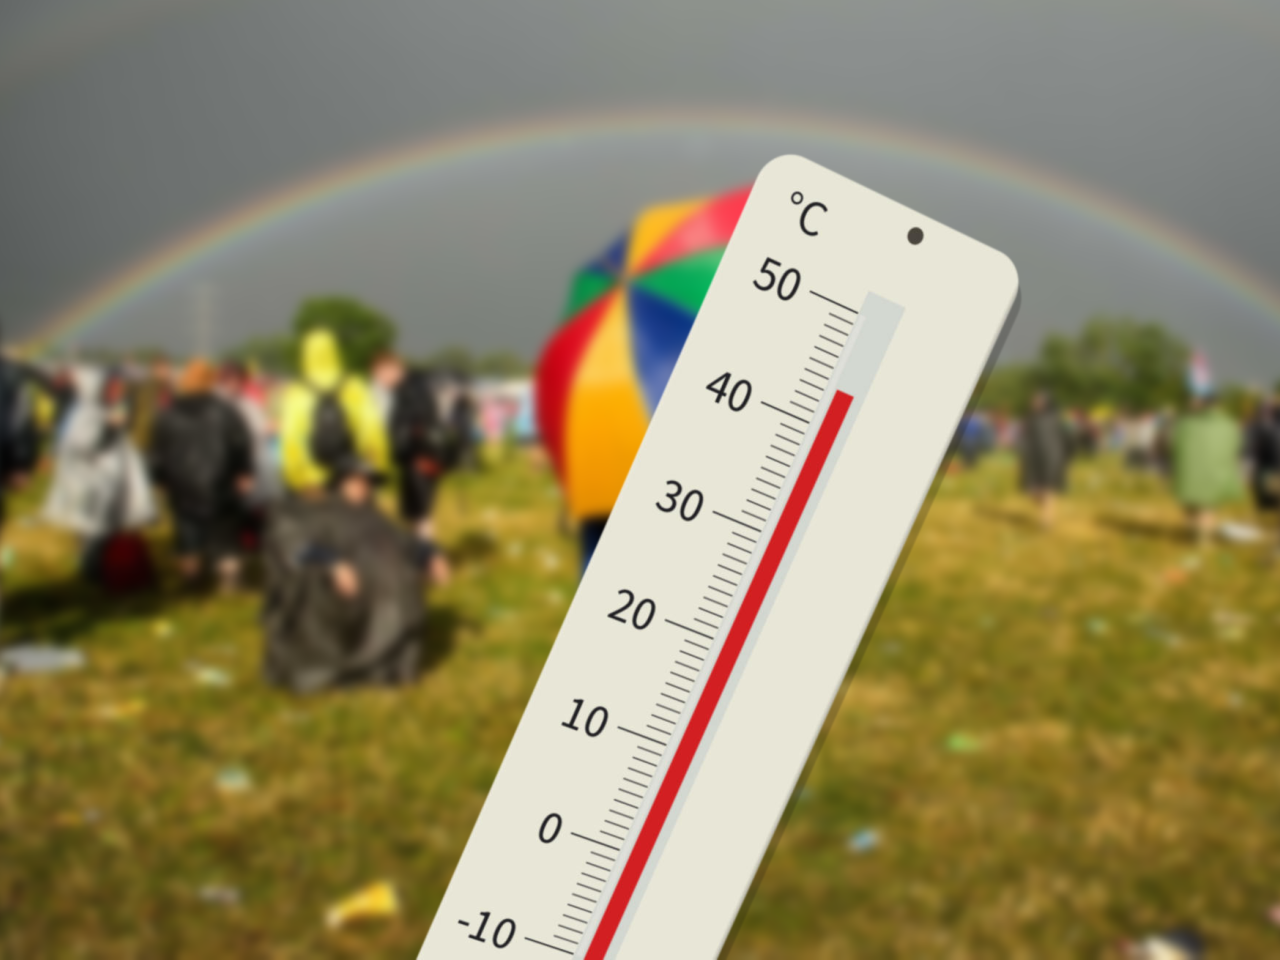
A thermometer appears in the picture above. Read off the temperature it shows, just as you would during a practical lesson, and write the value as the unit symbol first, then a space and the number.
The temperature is °C 43.5
